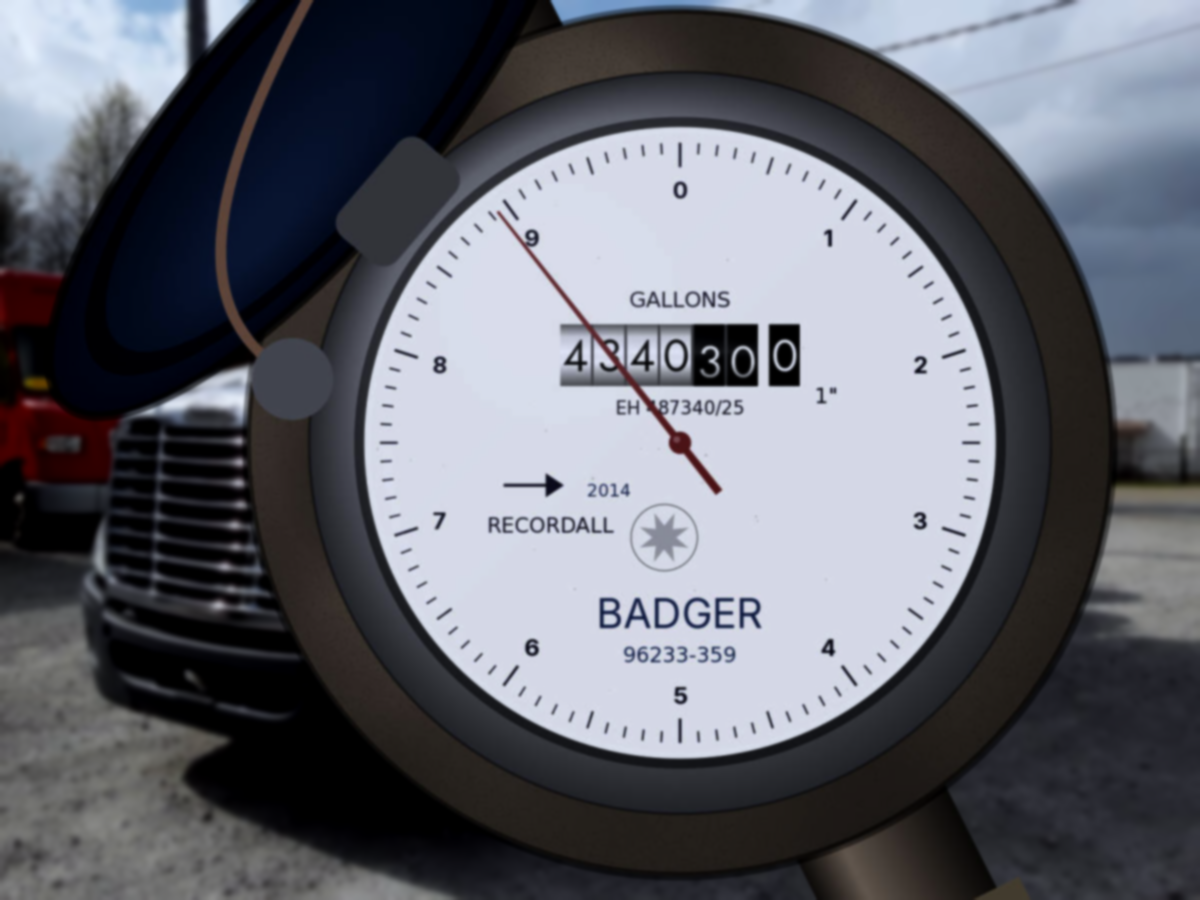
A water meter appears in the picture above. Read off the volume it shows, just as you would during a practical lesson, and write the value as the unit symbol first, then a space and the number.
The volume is gal 4340298.9
